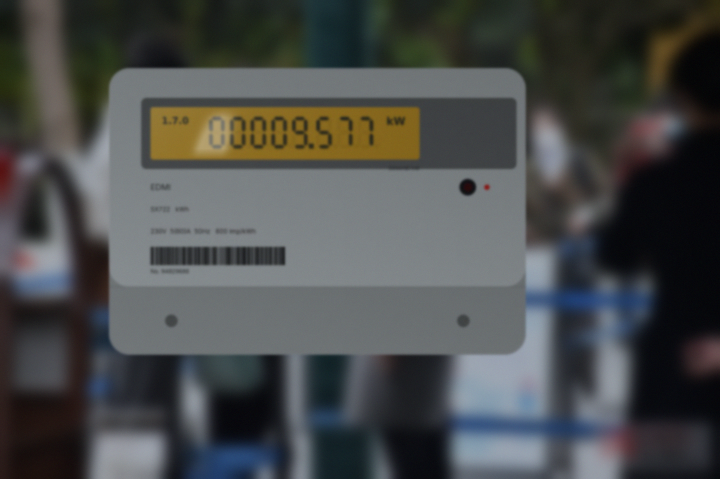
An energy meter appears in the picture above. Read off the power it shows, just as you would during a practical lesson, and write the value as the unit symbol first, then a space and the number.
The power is kW 9.577
